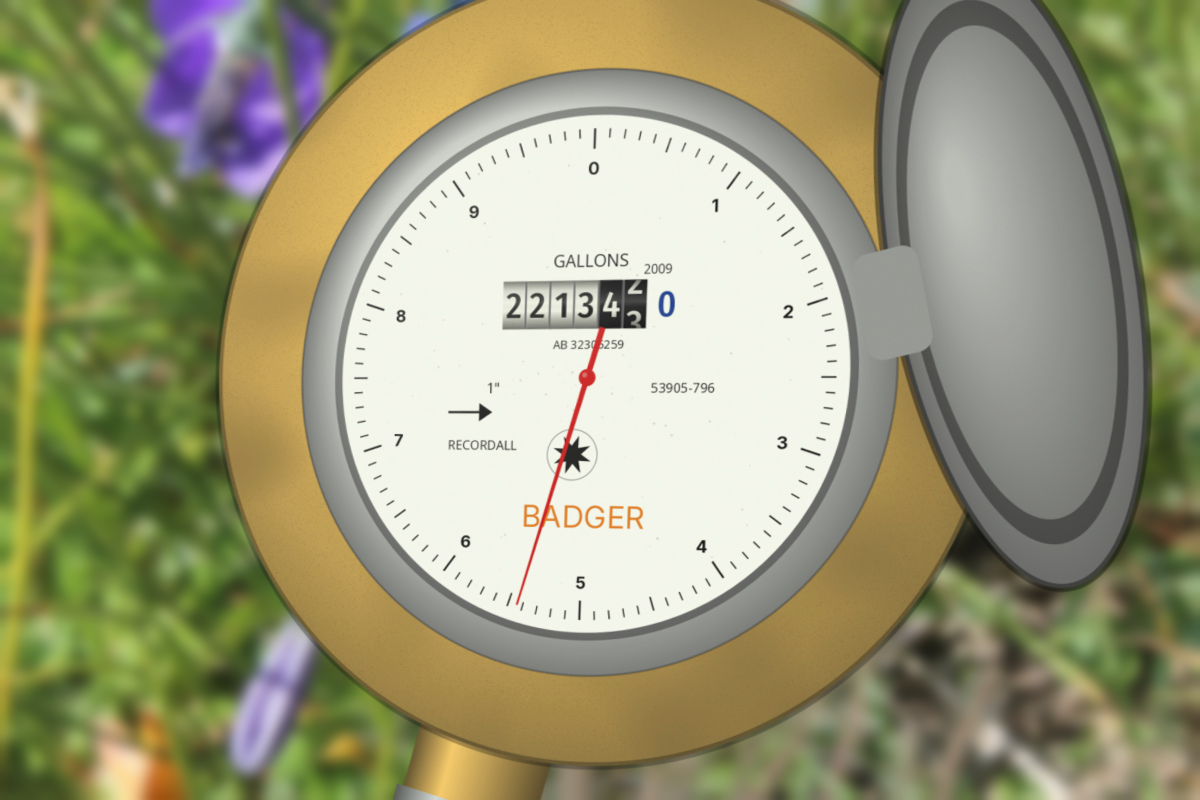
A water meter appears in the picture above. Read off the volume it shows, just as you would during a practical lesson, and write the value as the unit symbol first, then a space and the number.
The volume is gal 2213425.4
